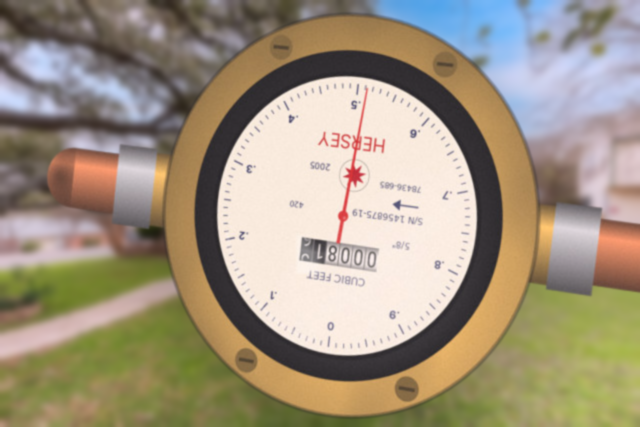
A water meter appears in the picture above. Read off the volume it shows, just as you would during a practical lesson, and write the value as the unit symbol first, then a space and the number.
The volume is ft³ 815.51
